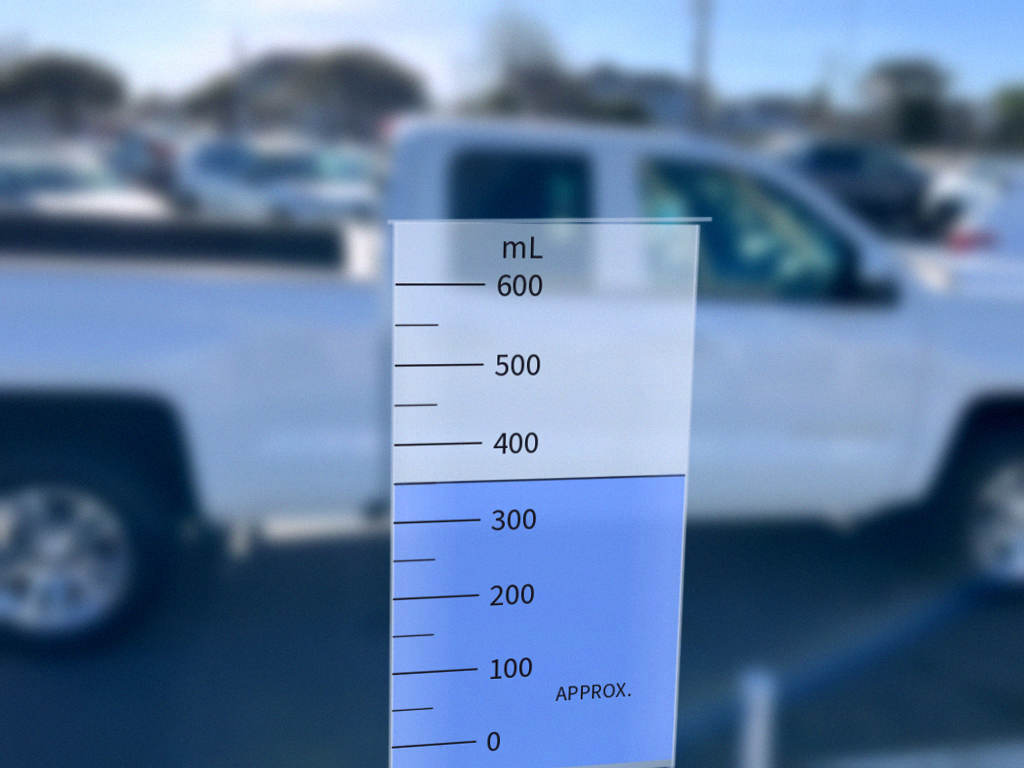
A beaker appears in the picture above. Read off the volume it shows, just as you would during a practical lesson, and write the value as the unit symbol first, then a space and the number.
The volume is mL 350
